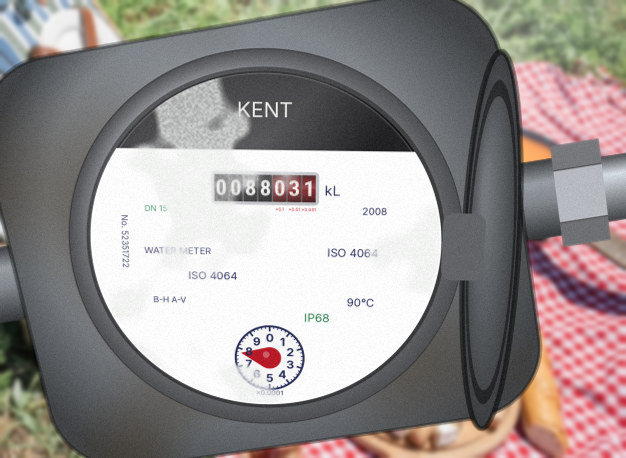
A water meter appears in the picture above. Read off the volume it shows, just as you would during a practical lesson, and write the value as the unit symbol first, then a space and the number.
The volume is kL 88.0317
